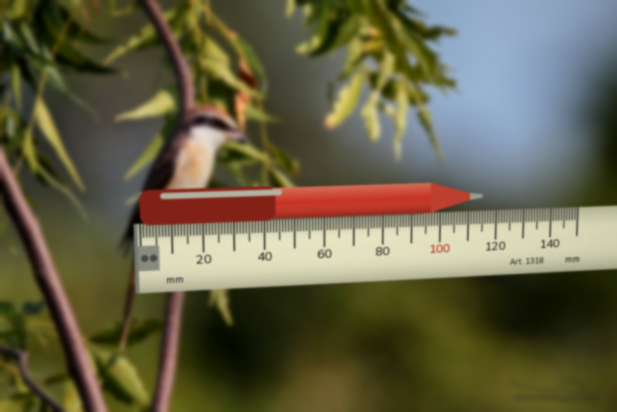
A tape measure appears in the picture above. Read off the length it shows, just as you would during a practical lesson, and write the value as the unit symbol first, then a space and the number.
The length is mm 115
